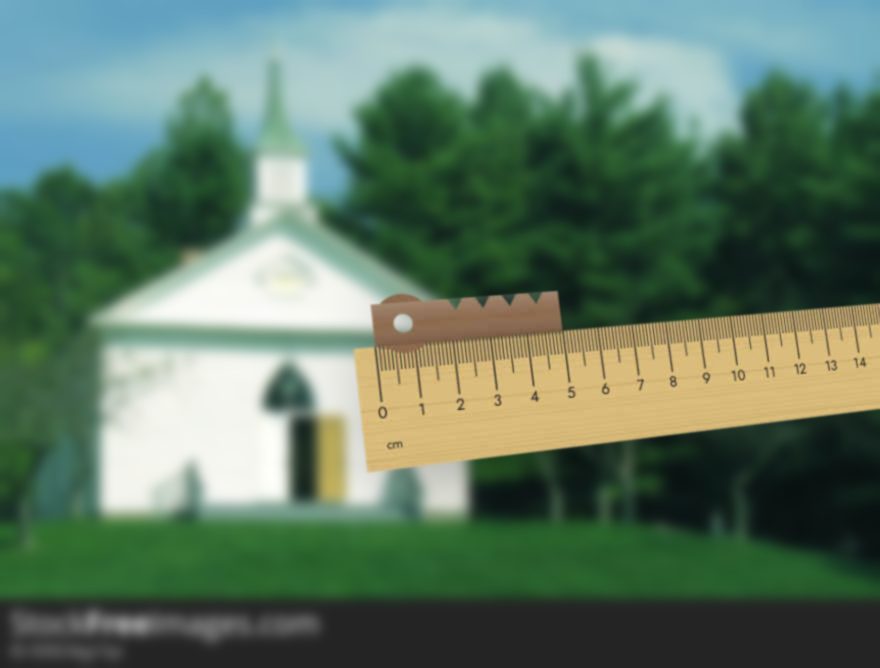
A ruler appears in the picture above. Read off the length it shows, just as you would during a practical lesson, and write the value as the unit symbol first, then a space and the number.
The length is cm 5
